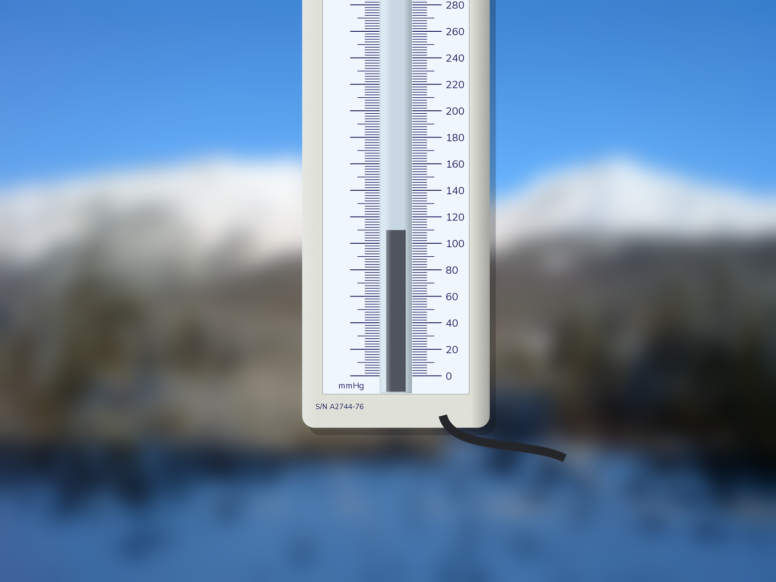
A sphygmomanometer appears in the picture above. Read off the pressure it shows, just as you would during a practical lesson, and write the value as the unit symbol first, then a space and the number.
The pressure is mmHg 110
